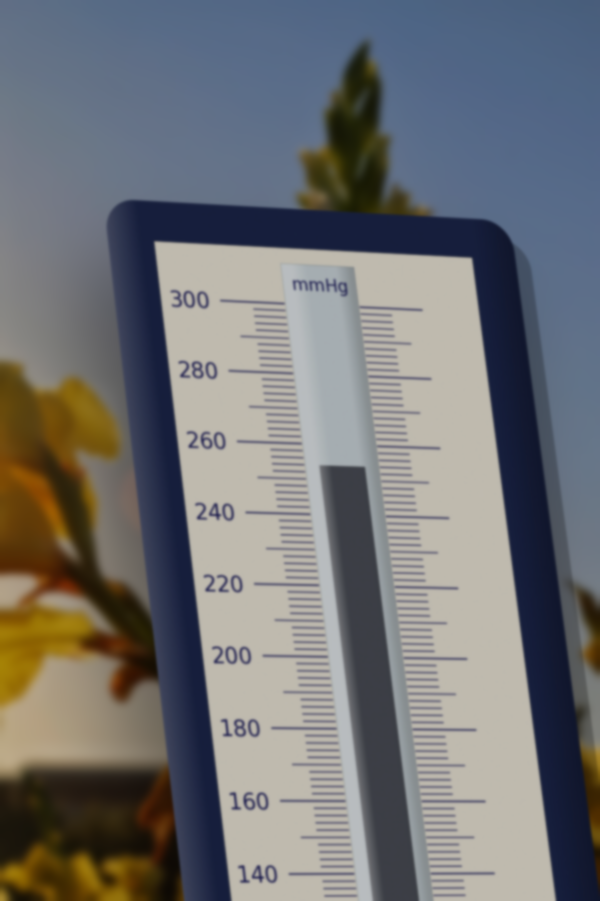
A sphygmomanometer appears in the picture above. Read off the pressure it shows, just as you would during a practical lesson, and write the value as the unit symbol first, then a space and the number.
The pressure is mmHg 254
